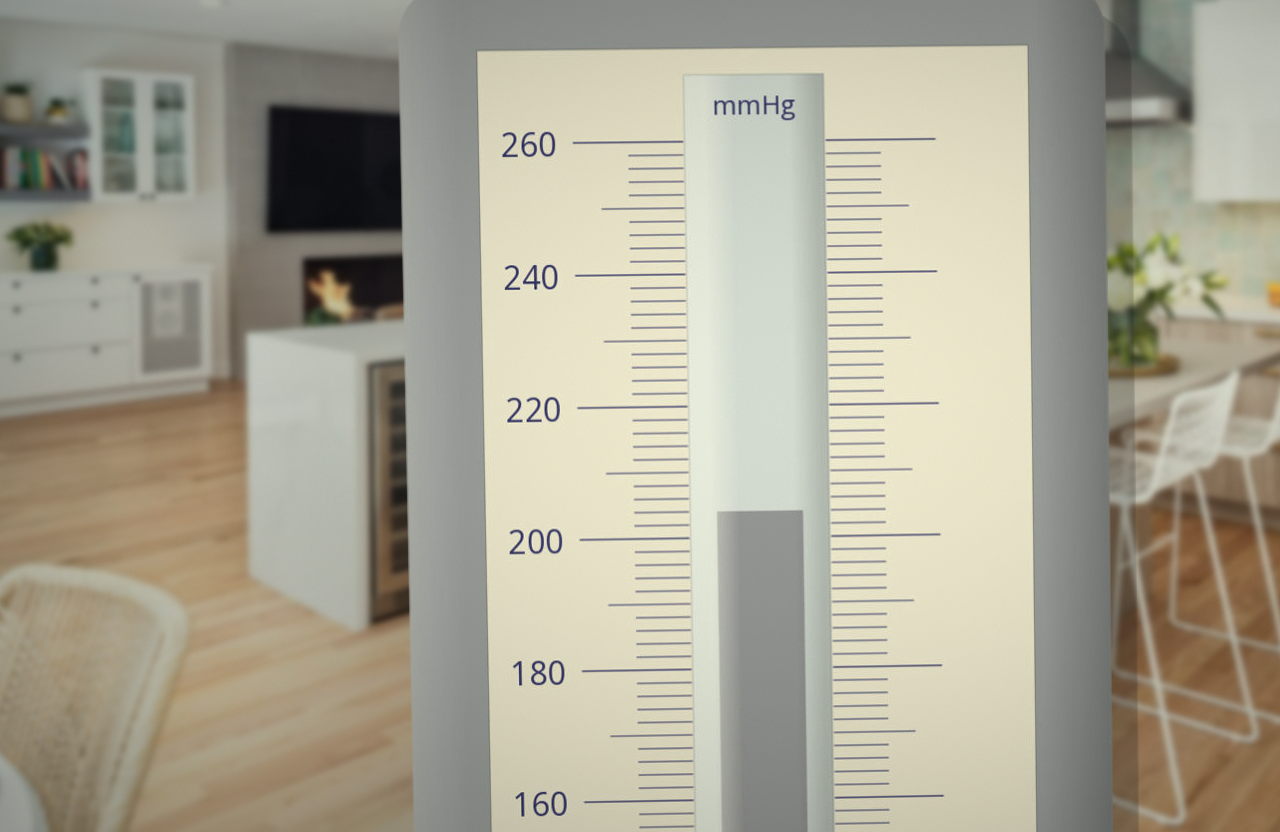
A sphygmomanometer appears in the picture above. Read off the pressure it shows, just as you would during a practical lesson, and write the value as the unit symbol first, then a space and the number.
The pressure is mmHg 204
